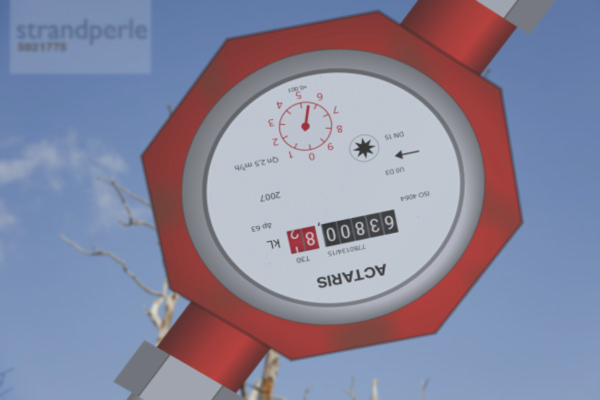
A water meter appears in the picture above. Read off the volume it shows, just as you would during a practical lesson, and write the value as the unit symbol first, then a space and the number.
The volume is kL 63800.815
